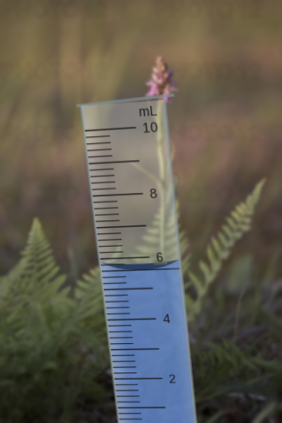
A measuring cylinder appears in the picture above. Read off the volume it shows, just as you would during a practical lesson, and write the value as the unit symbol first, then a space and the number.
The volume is mL 5.6
